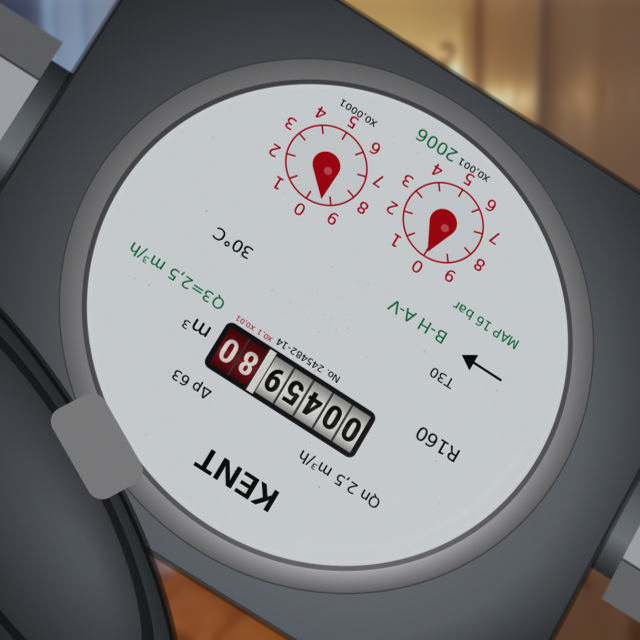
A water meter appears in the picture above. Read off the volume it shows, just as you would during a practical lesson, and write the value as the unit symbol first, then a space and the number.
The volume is m³ 459.7999
